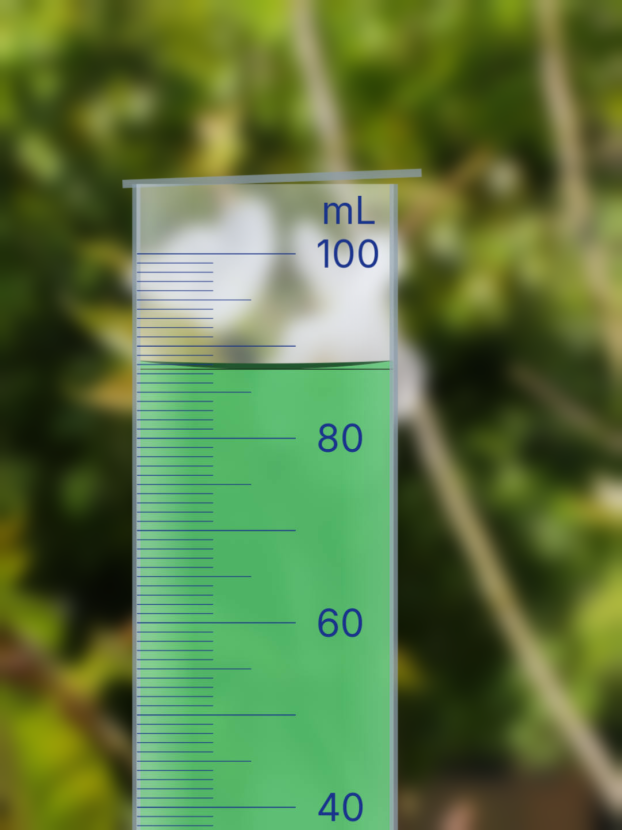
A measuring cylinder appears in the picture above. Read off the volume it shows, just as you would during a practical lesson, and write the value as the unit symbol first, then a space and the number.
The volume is mL 87.5
